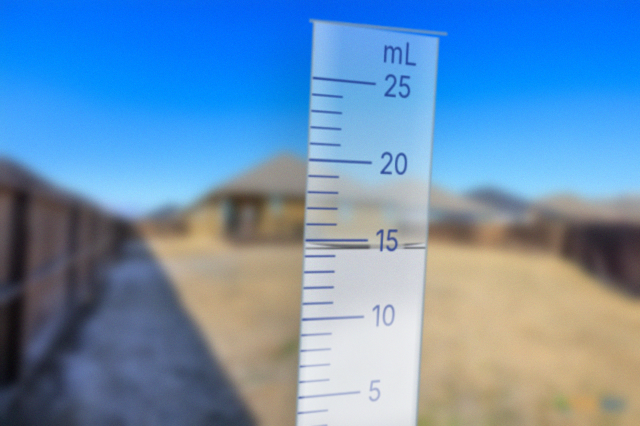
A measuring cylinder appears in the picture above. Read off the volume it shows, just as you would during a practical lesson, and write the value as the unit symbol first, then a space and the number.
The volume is mL 14.5
